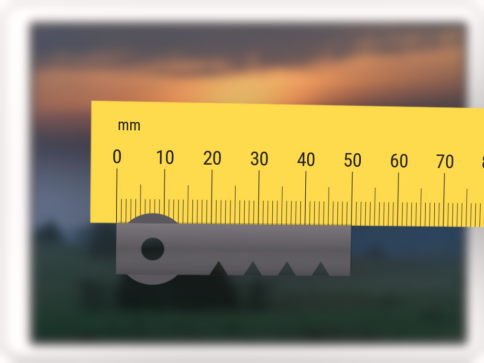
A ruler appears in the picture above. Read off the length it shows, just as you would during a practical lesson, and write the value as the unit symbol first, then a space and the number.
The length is mm 50
